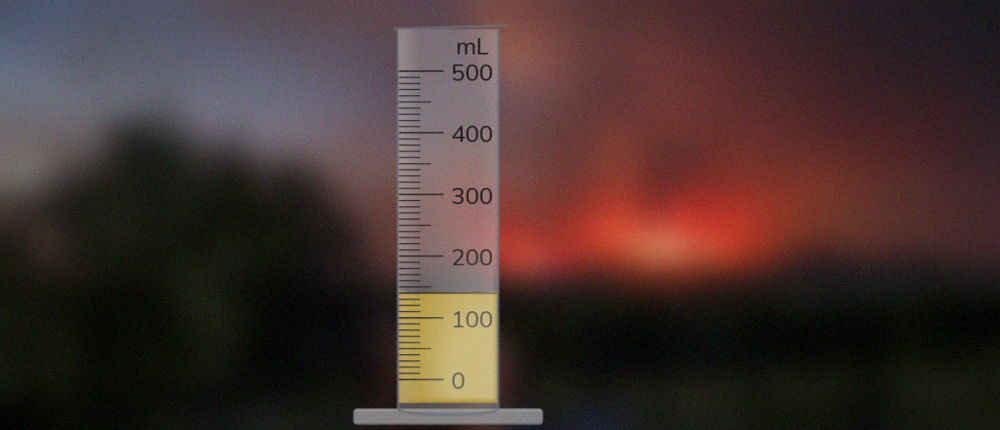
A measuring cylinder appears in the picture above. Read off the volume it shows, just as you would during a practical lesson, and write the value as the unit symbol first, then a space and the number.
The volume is mL 140
